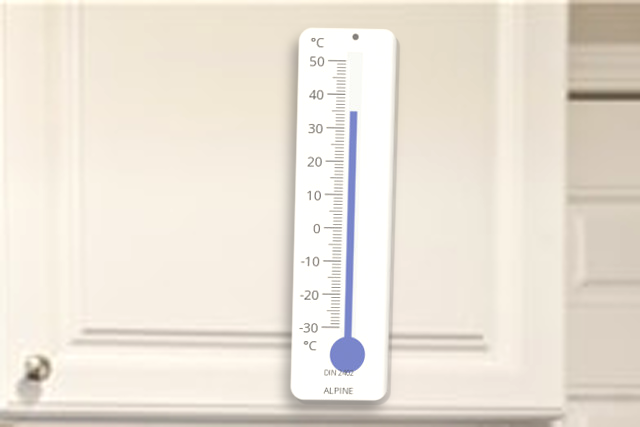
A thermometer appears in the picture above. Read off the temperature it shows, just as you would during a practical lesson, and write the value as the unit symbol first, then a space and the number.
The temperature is °C 35
